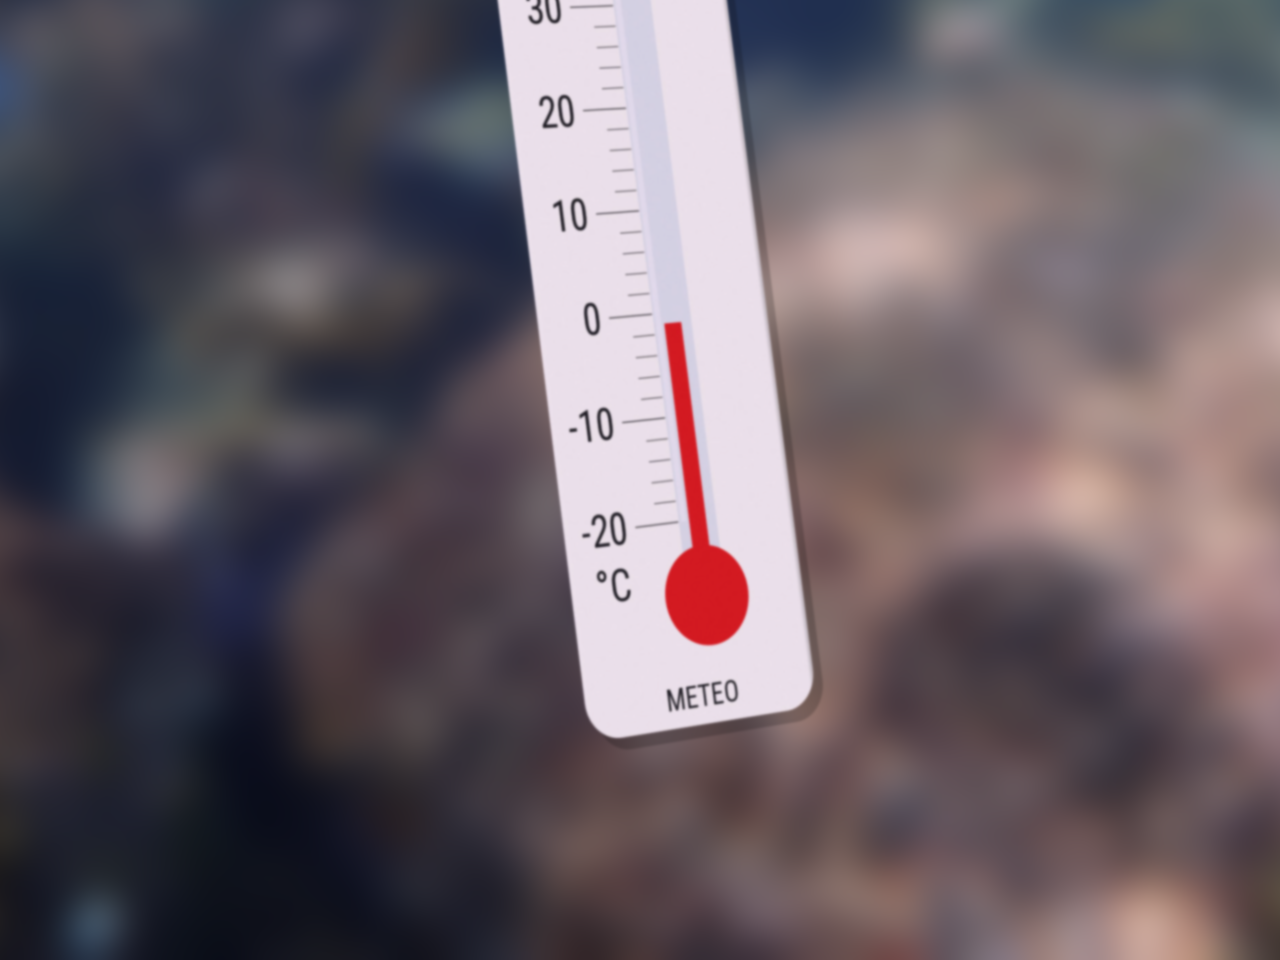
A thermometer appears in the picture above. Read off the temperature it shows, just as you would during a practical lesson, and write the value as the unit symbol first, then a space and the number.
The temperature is °C -1
